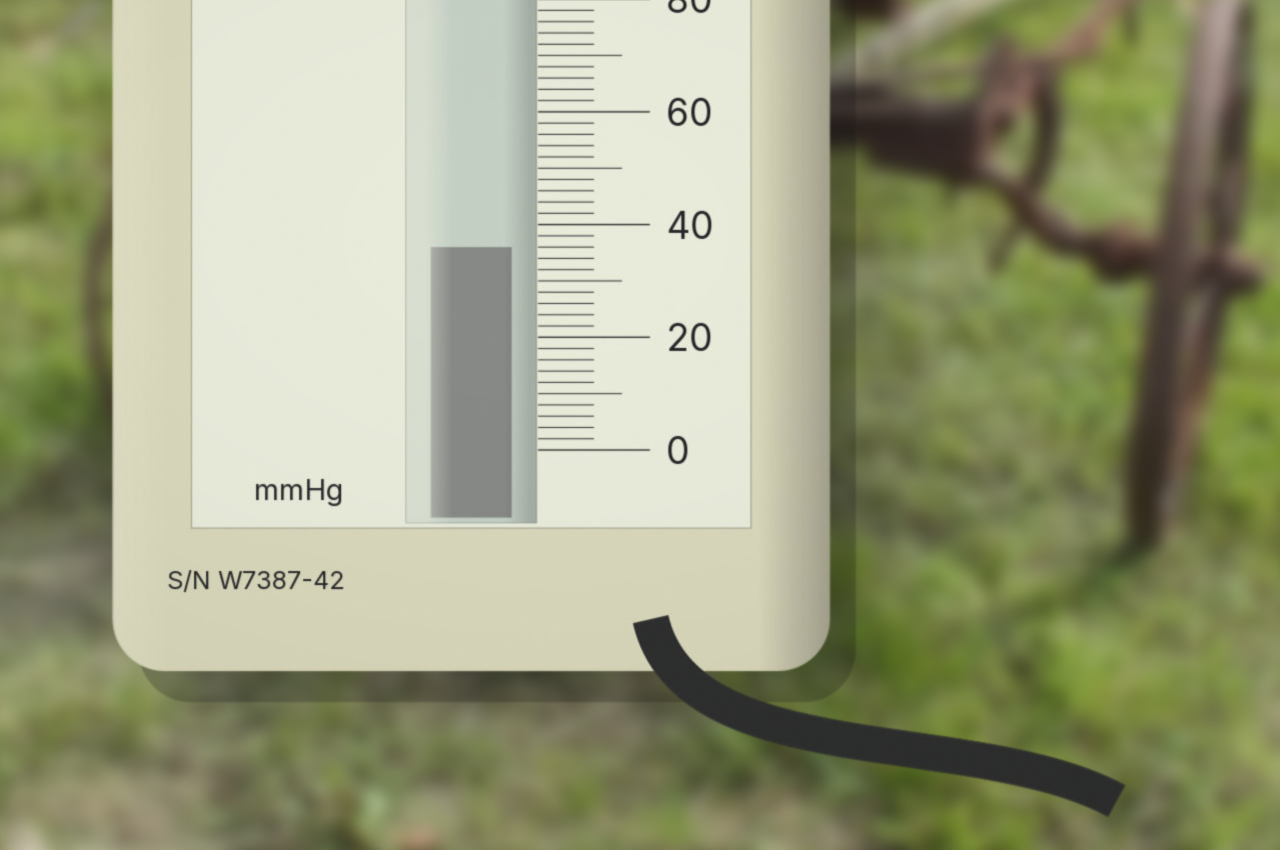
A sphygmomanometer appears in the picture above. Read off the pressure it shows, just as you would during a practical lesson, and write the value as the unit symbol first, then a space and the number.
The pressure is mmHg 36
